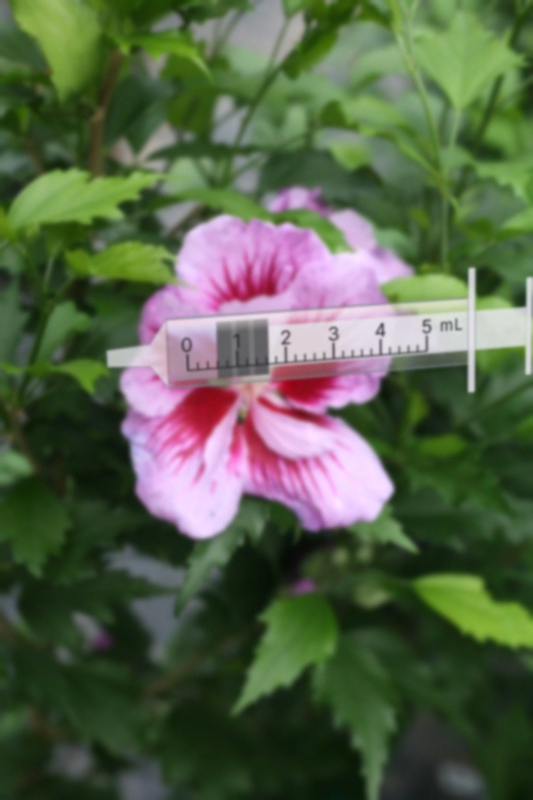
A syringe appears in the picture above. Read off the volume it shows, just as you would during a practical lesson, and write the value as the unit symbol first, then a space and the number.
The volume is mL 0.6
